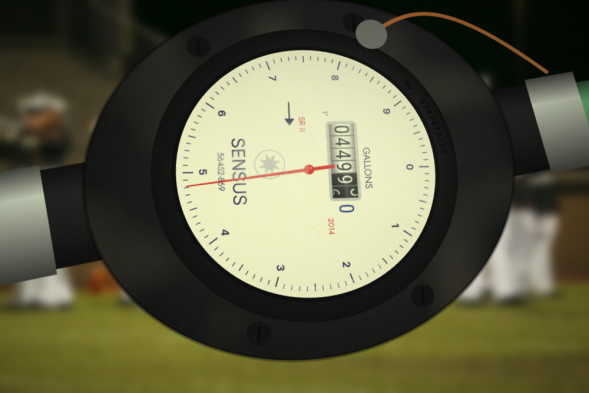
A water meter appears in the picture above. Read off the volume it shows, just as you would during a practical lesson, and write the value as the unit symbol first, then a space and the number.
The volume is gal 449954.8
